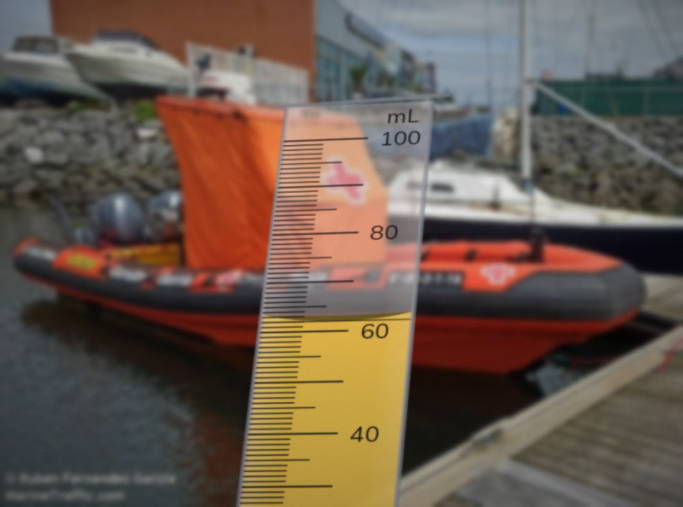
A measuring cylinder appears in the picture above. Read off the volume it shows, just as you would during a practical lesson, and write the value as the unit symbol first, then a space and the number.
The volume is mL 62
